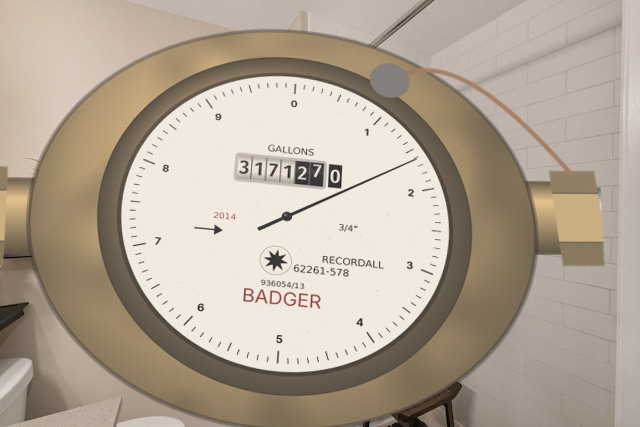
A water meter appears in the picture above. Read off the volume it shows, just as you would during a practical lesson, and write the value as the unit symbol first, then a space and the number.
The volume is gal 3171271.6
